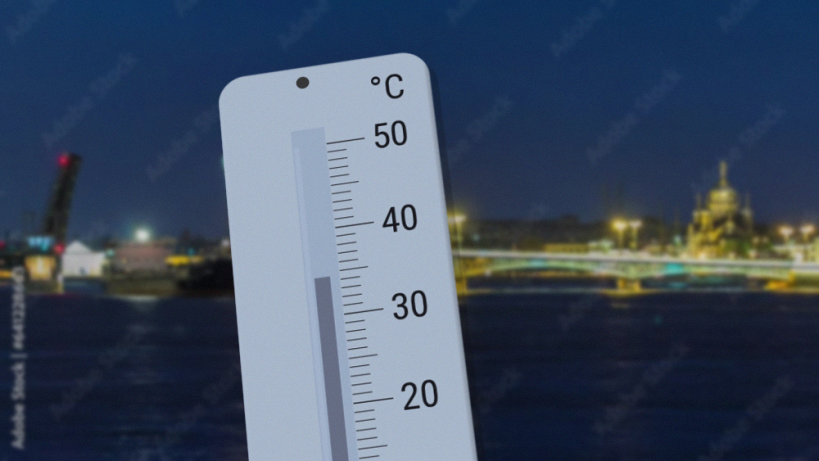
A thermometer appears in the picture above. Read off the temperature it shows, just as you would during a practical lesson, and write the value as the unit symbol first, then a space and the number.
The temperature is °C 34.5
